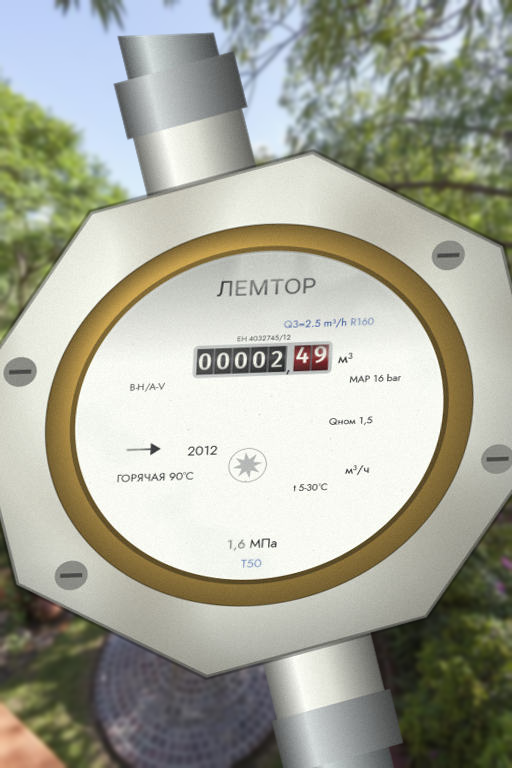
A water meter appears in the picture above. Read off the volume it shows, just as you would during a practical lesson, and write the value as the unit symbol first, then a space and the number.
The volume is m³ 2.49
